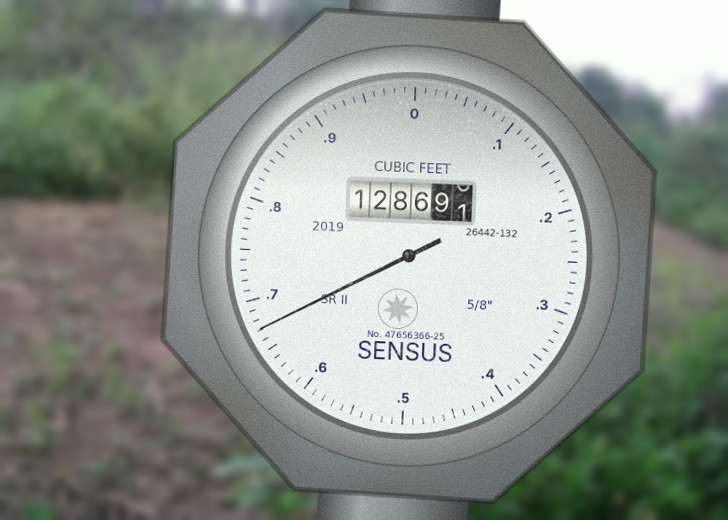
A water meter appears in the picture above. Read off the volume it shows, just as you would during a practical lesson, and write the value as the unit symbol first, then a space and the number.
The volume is ft³ 128690.67
